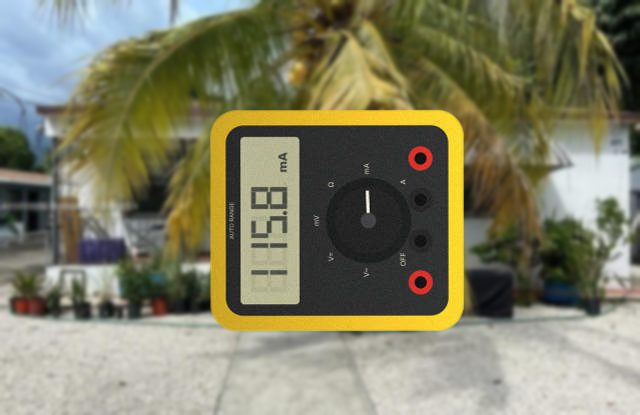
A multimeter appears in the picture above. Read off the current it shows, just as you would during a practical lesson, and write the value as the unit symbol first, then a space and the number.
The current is mA 115.8
